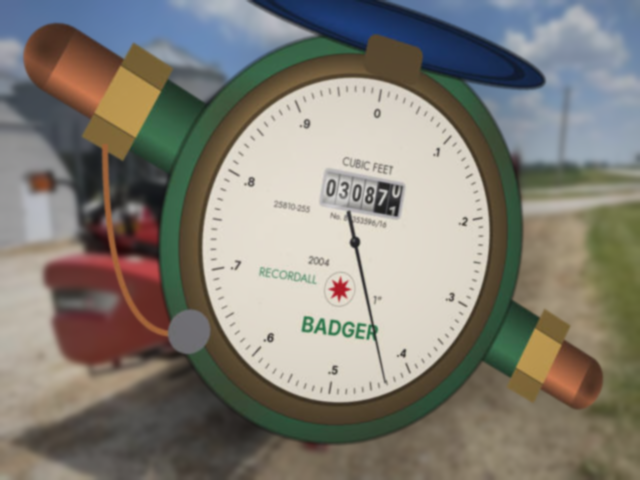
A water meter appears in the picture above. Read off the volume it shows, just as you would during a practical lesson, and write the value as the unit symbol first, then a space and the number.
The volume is ft³ 30870.43
